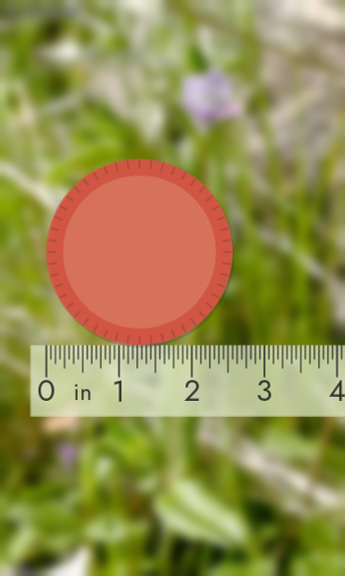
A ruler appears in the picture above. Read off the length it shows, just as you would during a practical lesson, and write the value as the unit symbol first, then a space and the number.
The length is in 2.5625
